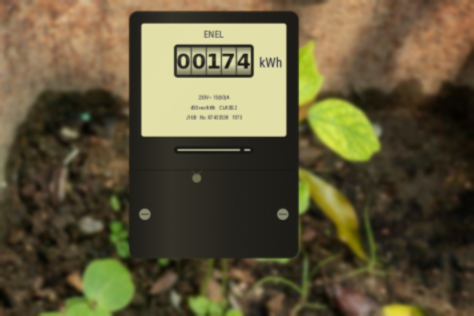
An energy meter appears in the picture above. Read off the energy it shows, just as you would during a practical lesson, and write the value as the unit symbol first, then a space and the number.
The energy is kWh 174
